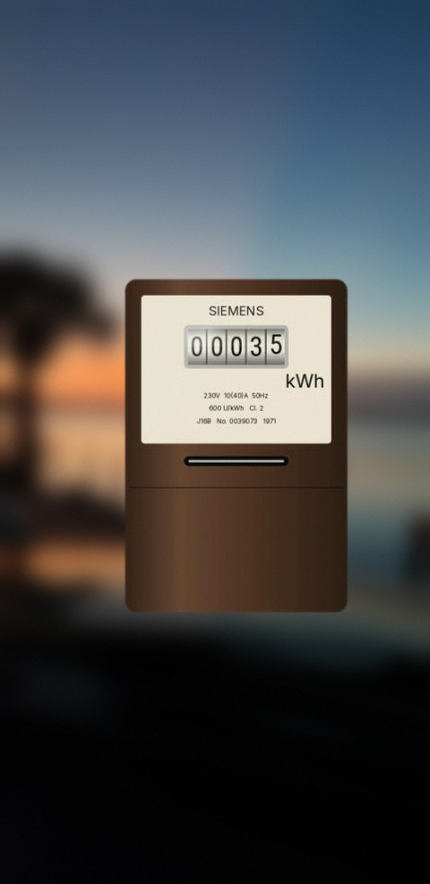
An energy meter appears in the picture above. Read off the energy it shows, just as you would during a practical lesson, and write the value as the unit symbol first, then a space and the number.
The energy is kWh 35
